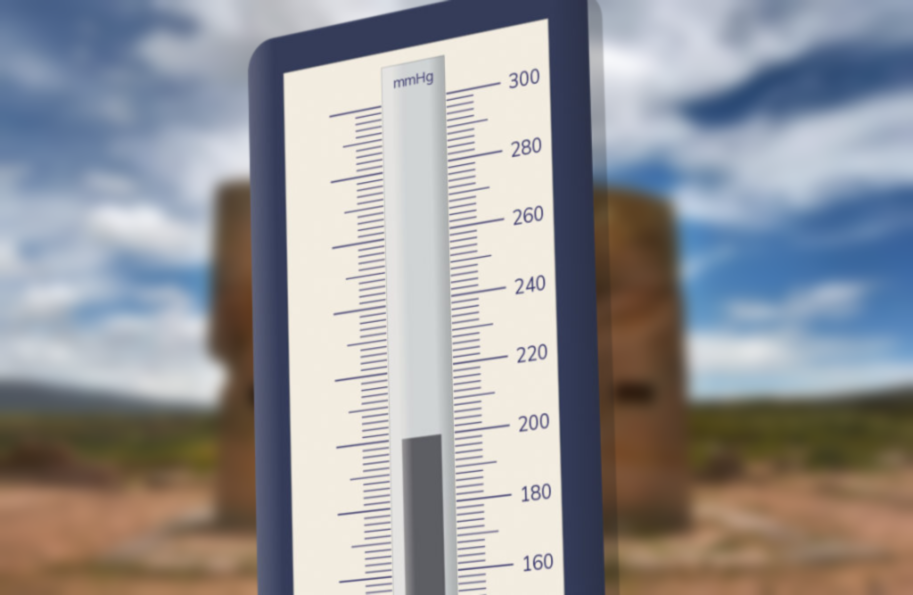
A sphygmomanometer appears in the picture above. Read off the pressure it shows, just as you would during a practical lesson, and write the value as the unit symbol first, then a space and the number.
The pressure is mmHg 200
